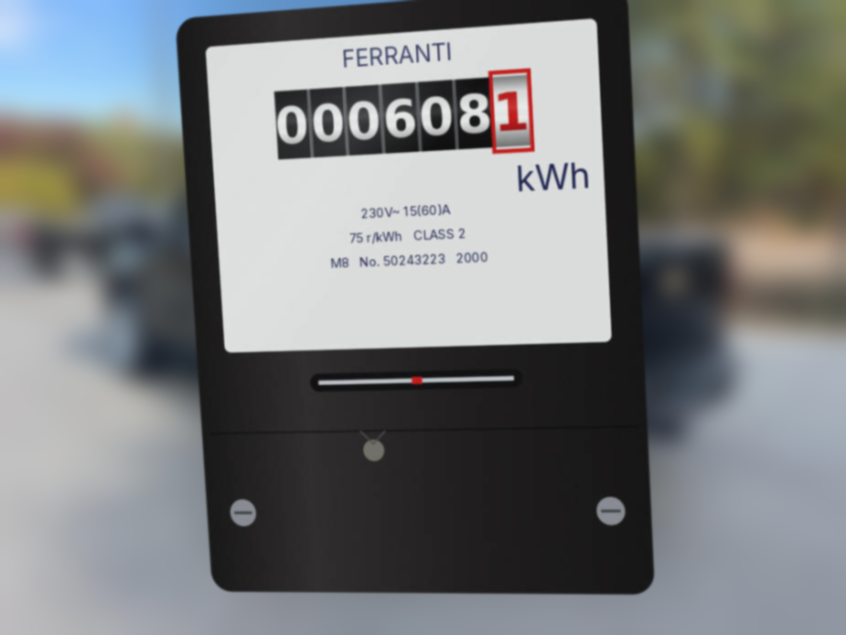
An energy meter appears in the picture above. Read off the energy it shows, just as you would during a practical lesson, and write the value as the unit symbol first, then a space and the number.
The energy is kWh 608.1
